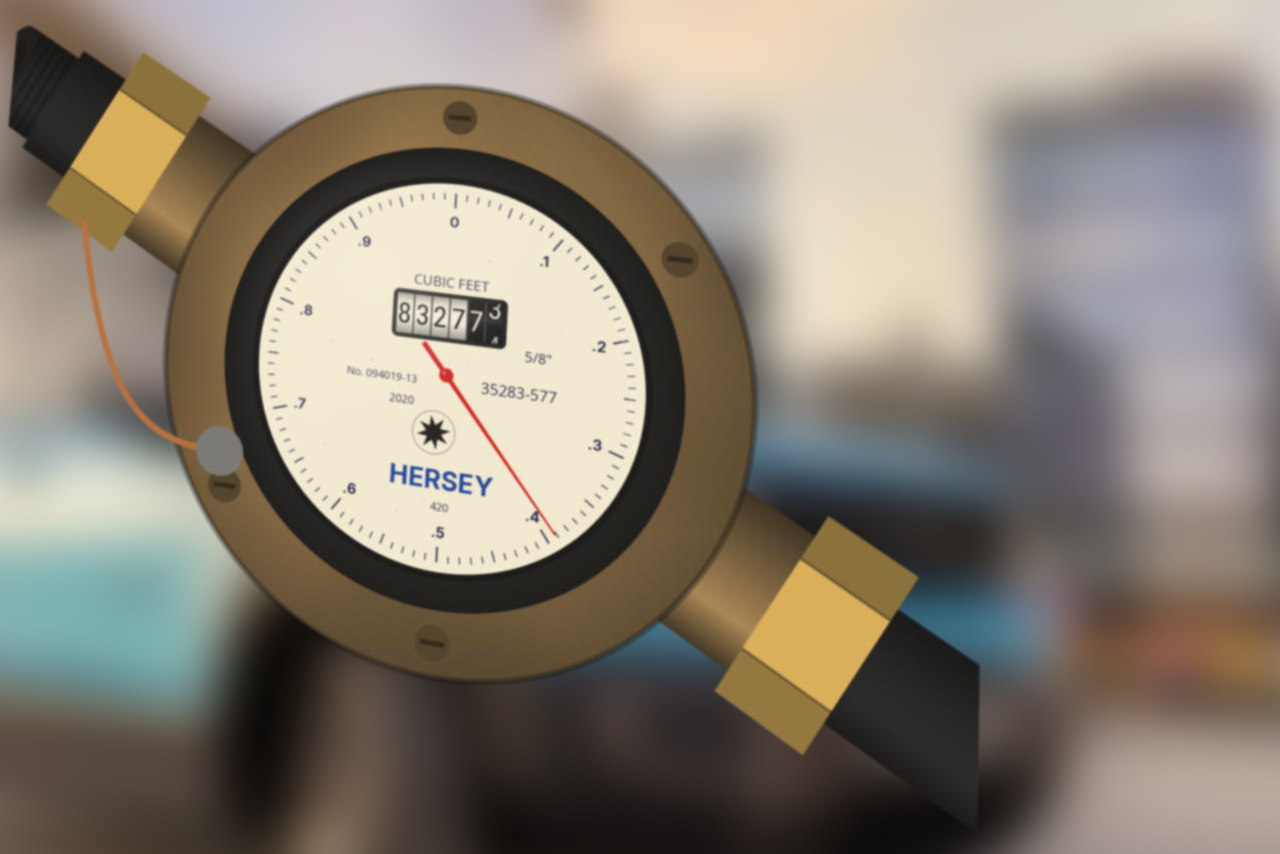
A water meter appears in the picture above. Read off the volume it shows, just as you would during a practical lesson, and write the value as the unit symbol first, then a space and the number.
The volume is ft³ 832773.39
